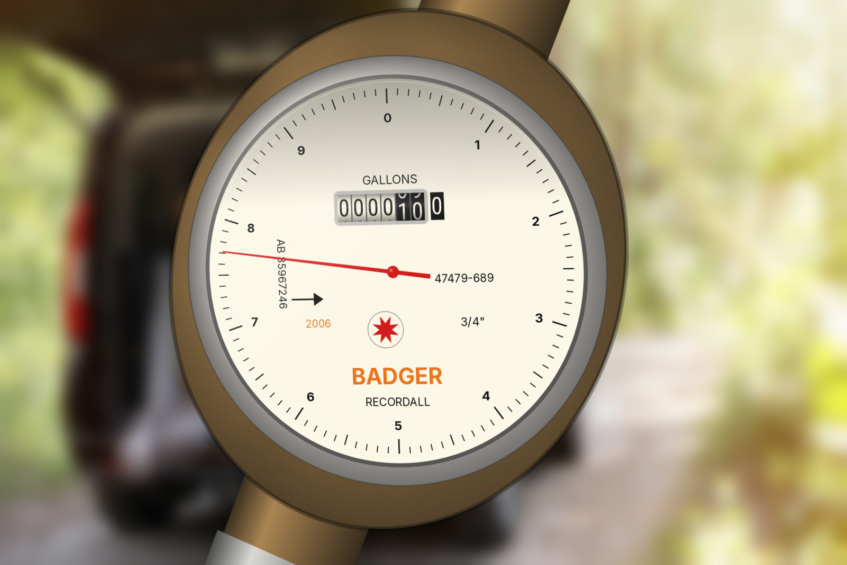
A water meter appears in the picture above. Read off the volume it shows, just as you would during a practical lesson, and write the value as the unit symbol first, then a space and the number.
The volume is gal 97.7
